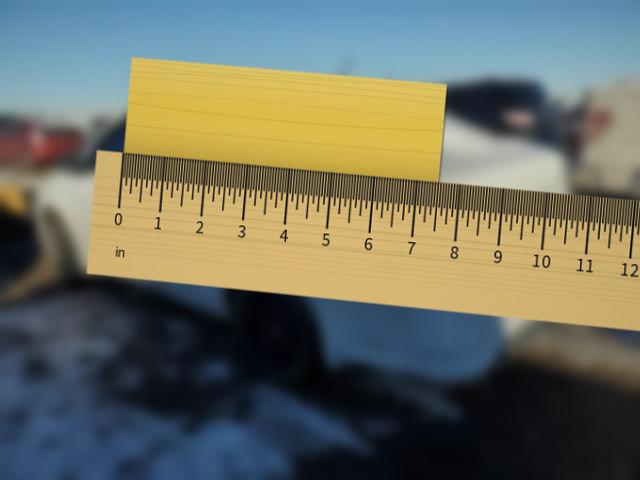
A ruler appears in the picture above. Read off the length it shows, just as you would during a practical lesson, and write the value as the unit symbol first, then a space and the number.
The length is in 7.5
